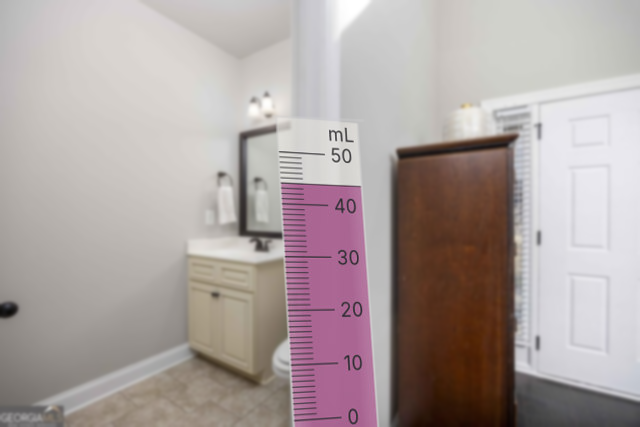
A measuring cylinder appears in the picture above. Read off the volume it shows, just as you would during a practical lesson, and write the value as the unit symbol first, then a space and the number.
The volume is mL 44
